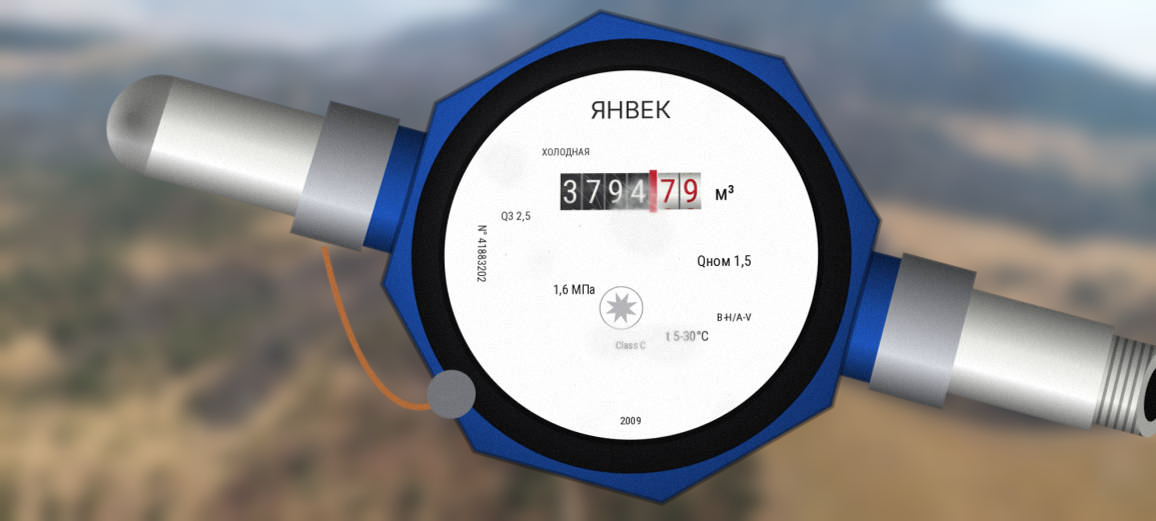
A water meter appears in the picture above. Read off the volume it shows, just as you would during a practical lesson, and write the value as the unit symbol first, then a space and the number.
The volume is m³ 3794.79
